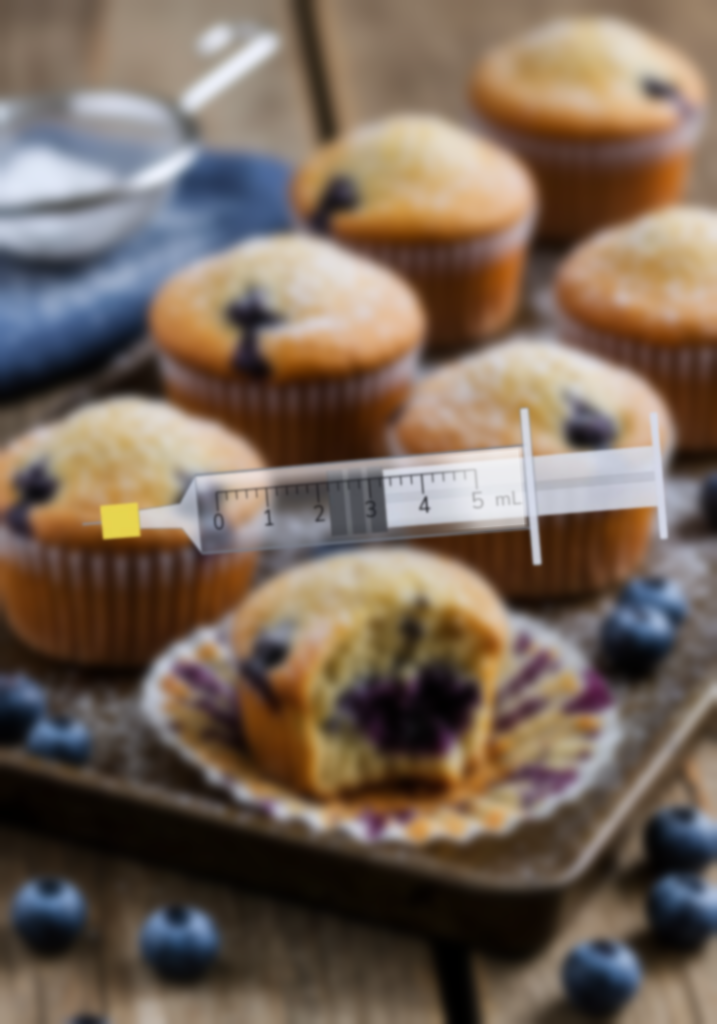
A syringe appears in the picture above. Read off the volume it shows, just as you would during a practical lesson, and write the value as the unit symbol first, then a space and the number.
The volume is mL 2.2
